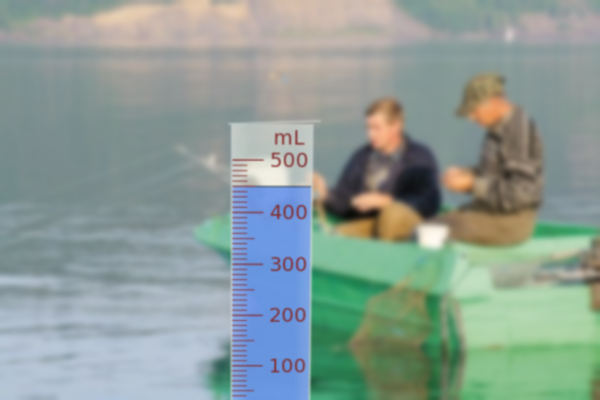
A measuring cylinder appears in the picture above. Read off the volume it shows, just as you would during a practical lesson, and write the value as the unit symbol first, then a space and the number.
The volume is mL 450
